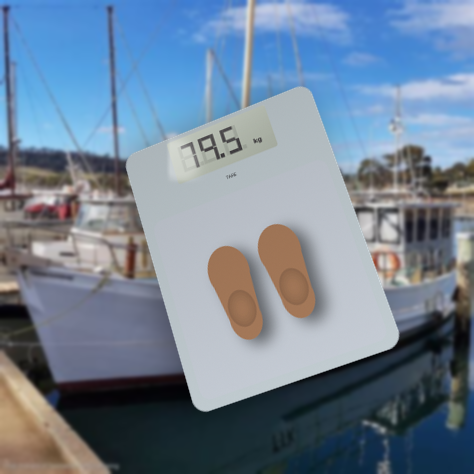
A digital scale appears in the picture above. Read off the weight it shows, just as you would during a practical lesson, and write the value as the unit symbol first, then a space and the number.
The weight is kg 79.5
